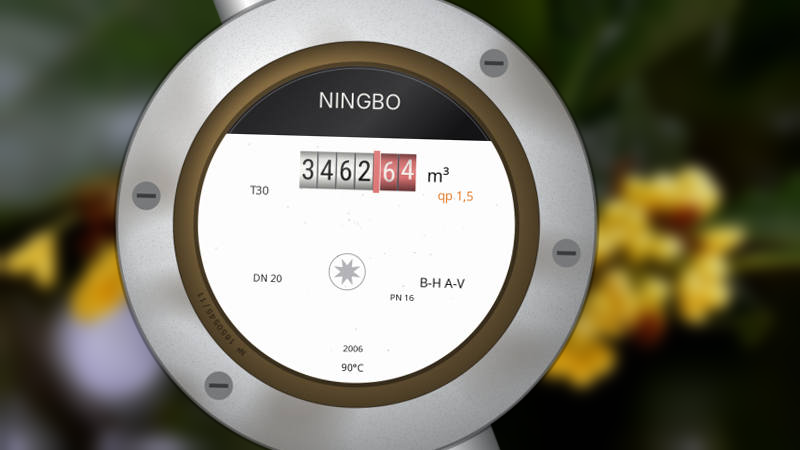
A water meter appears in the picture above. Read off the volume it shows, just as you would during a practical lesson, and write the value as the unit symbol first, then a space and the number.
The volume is m³ 3462.64
